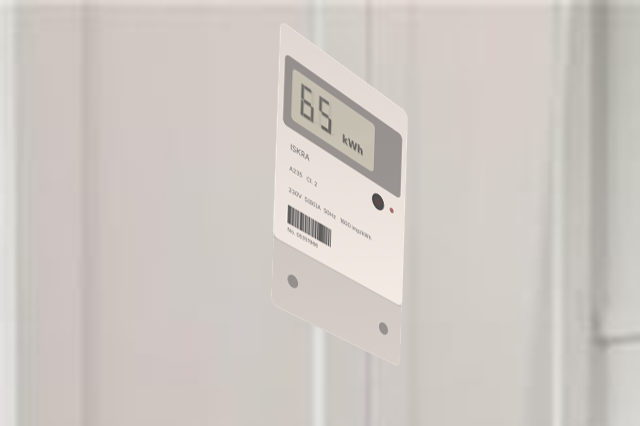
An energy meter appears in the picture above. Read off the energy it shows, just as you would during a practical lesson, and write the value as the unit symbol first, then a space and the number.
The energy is kWh 65
